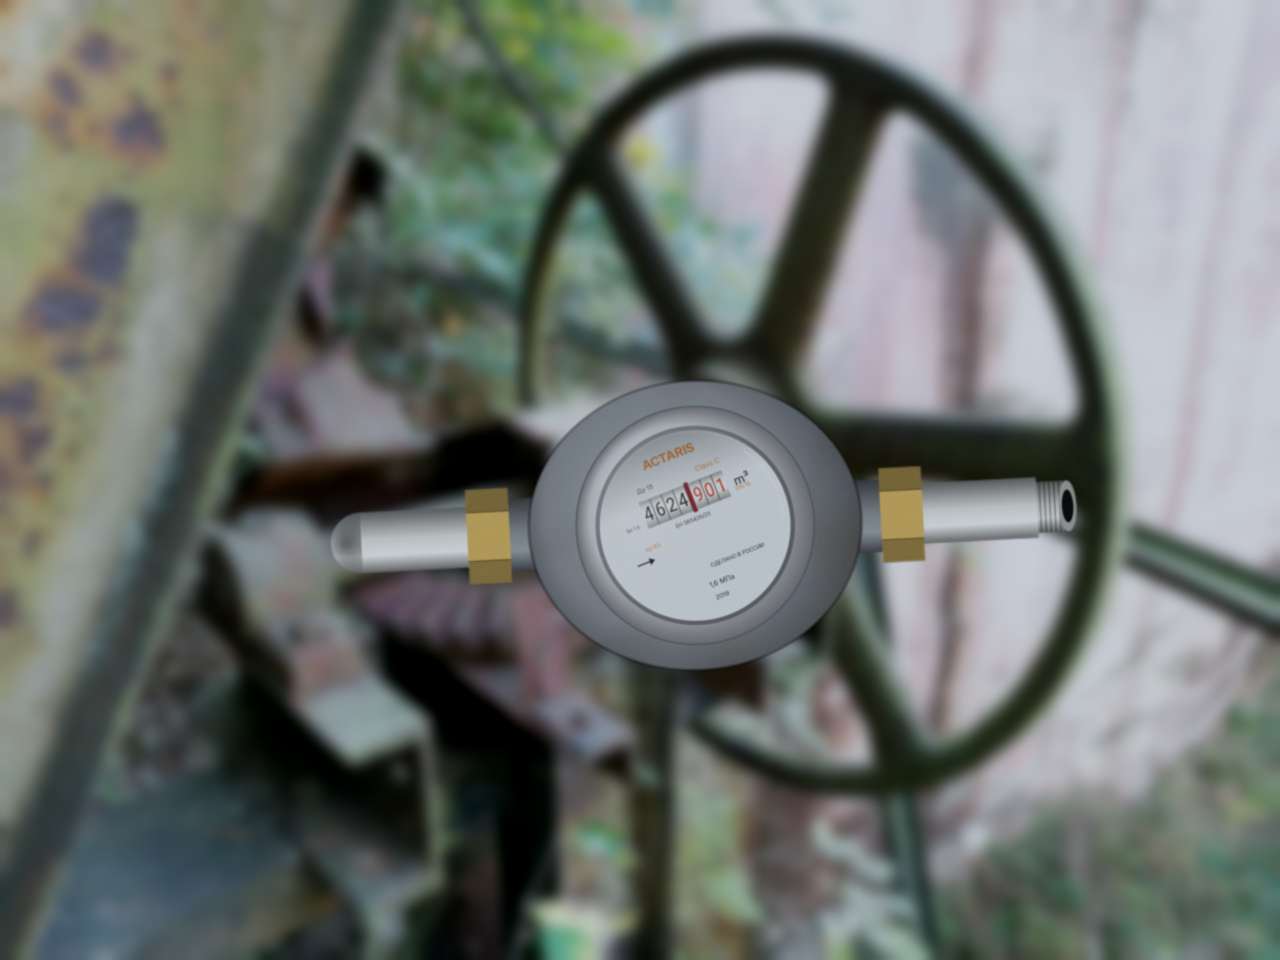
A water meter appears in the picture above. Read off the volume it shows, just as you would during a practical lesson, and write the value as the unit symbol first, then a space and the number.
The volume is m³ 4624.901
